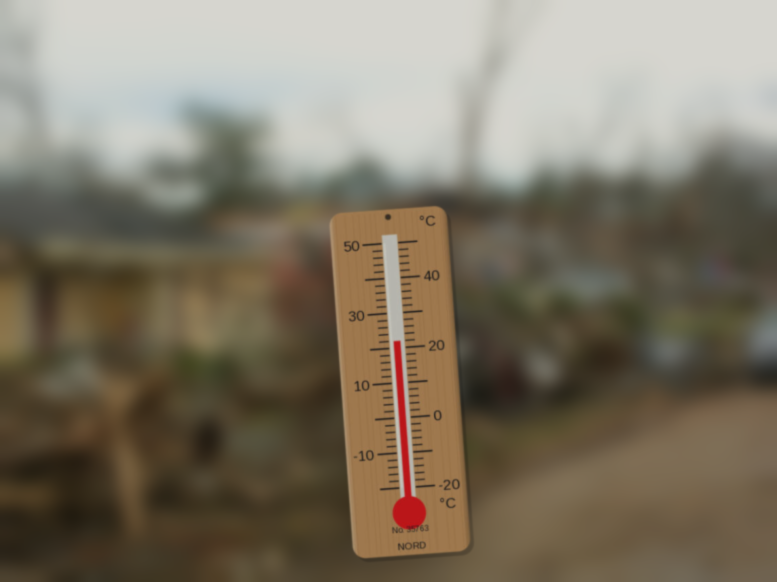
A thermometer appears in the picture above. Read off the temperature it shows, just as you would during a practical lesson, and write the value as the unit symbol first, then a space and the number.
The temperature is °C 22
